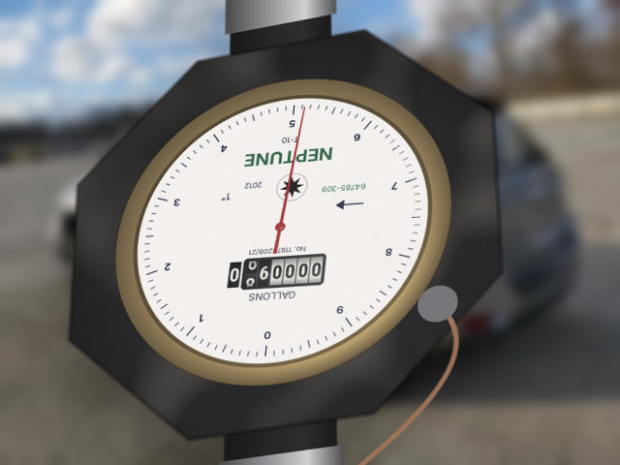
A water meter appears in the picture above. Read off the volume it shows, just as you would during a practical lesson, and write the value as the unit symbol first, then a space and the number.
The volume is gal 985.1
